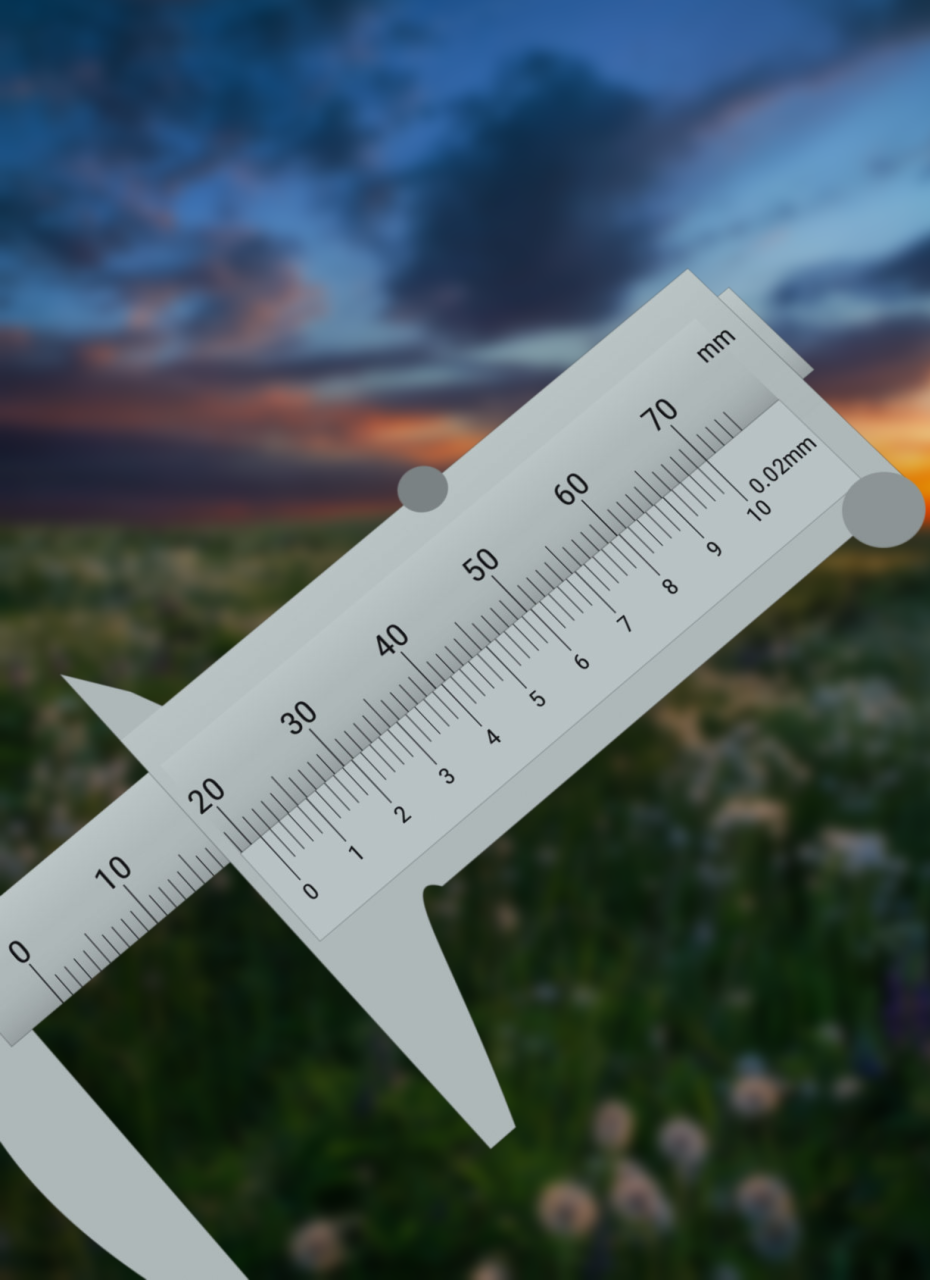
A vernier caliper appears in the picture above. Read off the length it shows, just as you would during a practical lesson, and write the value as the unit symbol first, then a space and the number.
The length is mm 21.0
